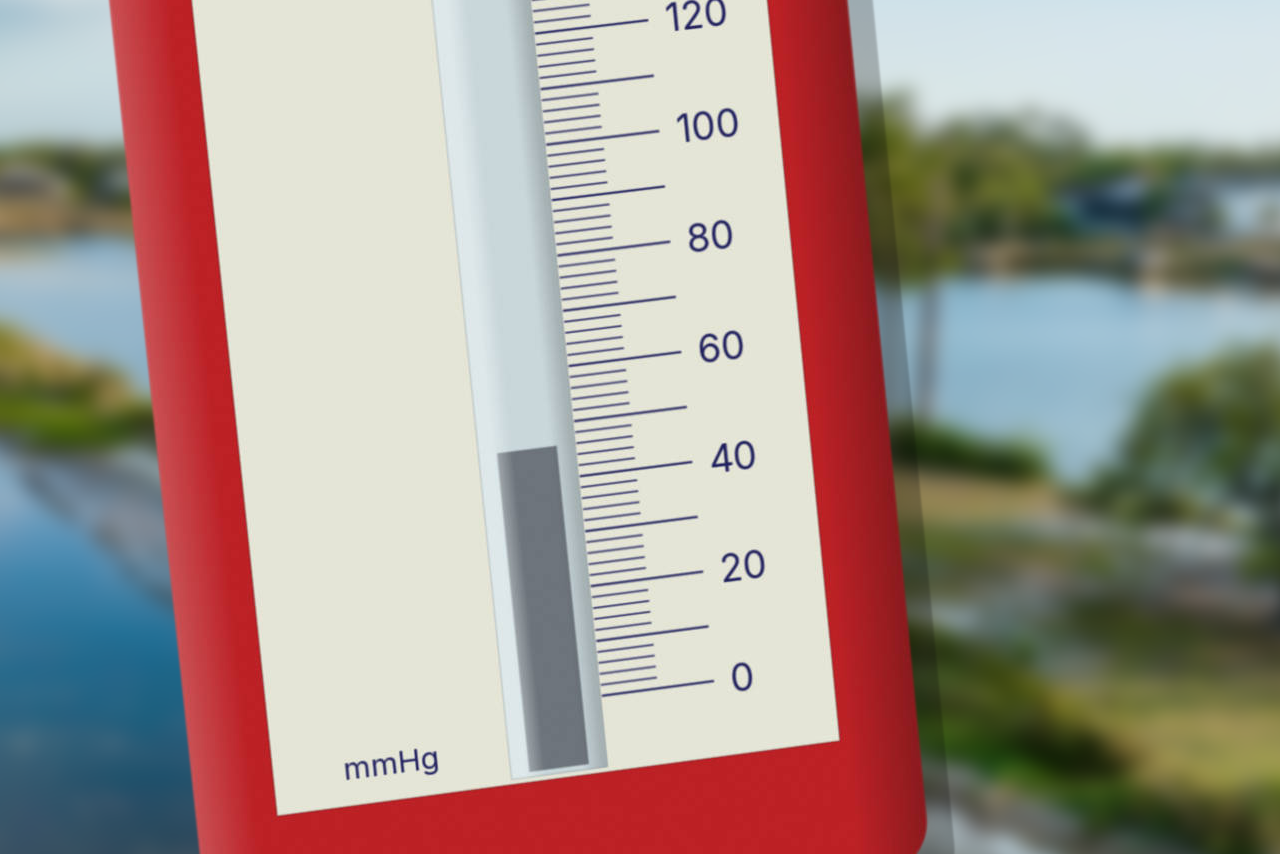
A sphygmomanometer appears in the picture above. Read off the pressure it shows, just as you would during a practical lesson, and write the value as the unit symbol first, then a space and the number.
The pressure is mmHg 46
